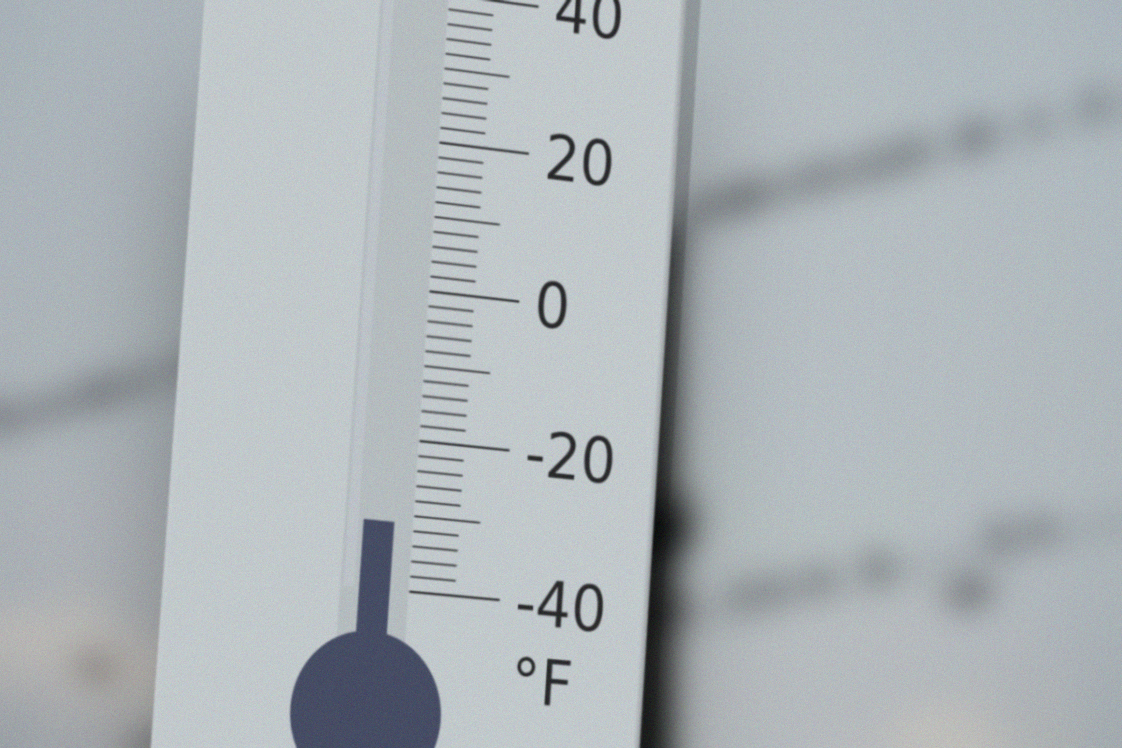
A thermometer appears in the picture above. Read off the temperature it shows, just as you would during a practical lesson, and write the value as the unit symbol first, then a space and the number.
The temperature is °F -31
